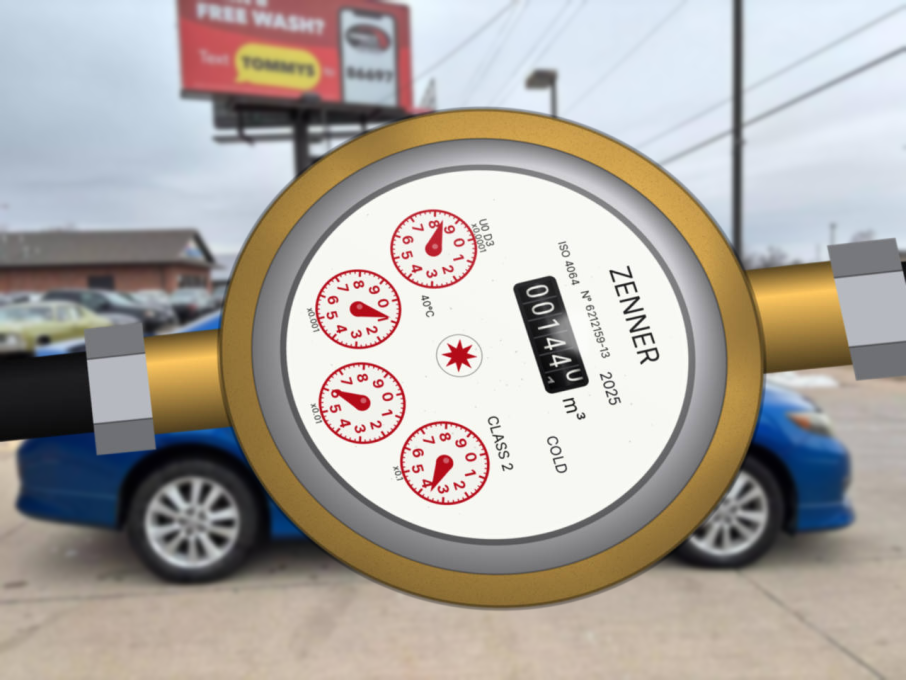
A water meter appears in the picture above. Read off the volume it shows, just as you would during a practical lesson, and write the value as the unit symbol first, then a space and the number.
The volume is m³ 1440.3608
